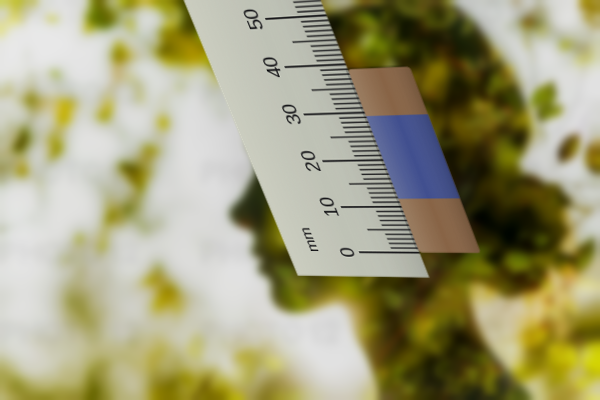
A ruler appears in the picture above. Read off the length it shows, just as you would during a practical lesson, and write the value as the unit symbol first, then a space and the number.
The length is mm 39
